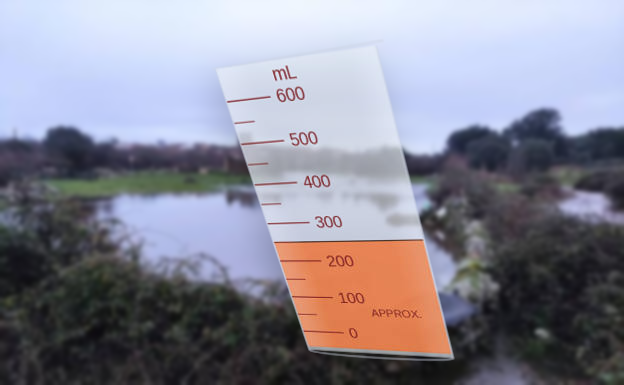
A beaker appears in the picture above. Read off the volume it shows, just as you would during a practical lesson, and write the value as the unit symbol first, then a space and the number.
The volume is mL 250
